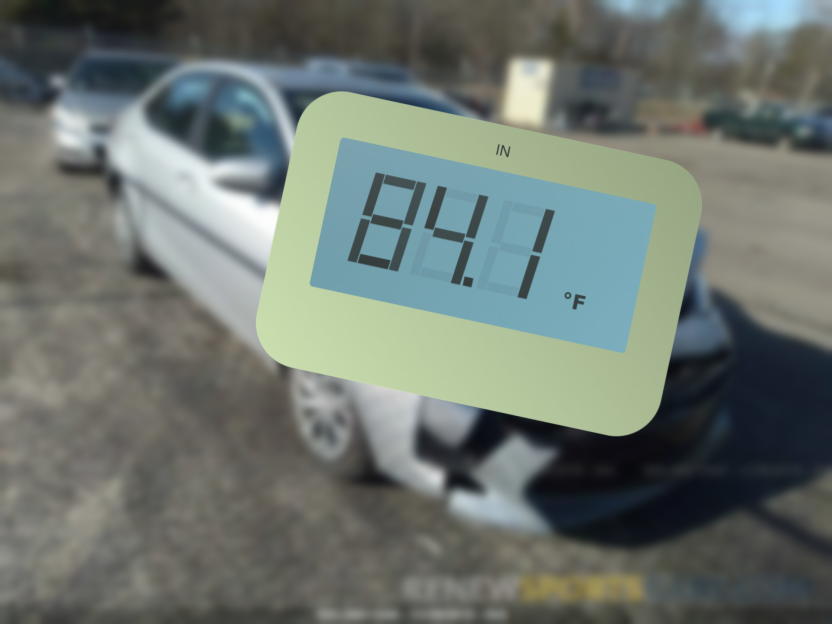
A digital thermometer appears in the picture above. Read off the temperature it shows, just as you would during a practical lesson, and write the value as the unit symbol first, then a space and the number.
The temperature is °F 84.1
